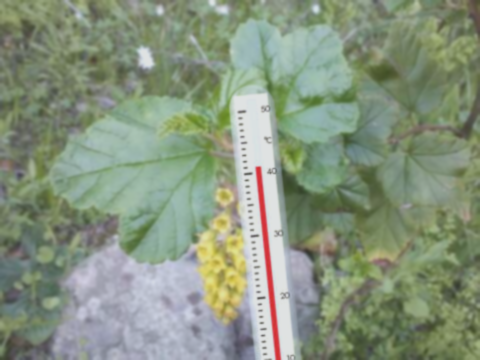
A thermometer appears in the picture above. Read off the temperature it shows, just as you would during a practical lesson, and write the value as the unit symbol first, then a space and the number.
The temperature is °C 41
